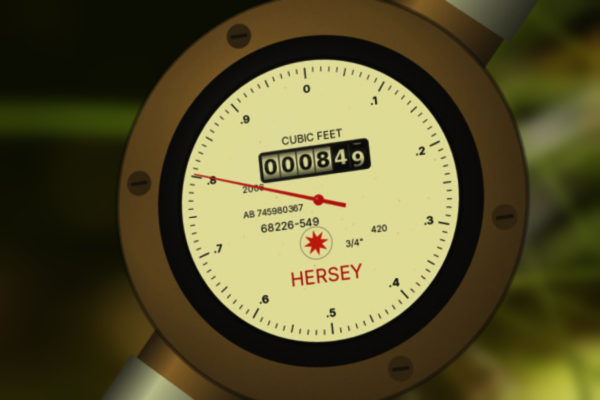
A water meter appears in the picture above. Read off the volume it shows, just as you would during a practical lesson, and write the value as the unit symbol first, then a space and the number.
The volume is ft³ 848.80
